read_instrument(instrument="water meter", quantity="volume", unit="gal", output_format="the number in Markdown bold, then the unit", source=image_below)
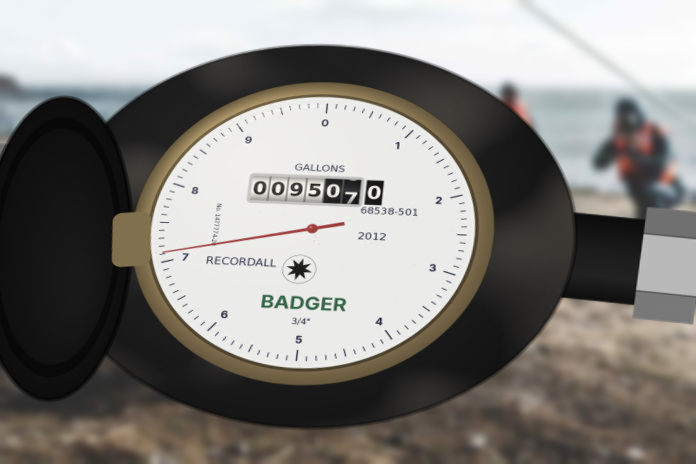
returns **95067.1** gal
